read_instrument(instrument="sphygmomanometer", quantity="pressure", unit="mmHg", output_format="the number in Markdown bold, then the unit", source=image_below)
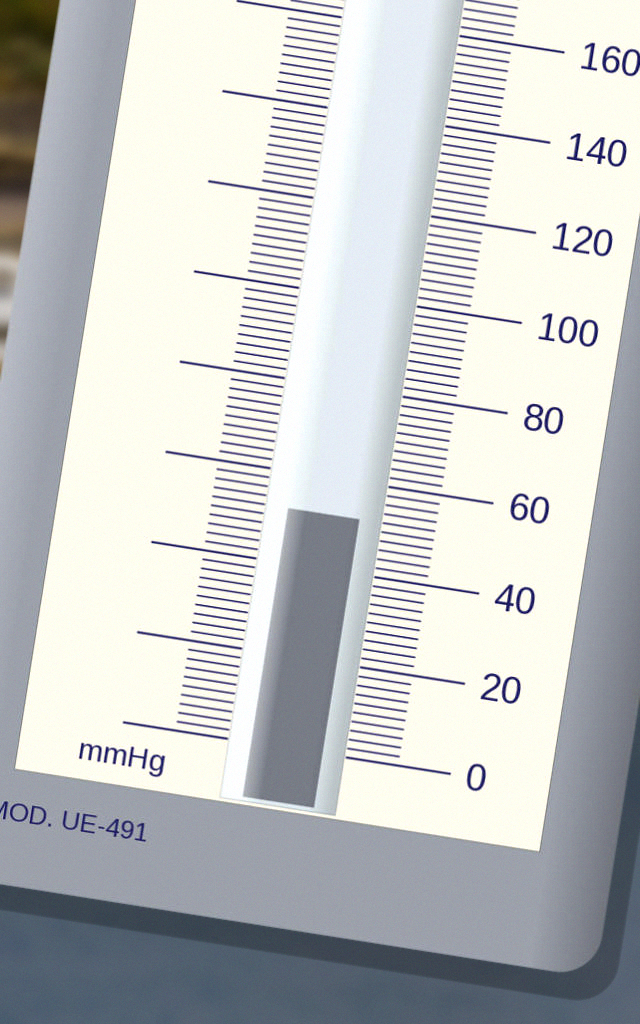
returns **52** mmHg
